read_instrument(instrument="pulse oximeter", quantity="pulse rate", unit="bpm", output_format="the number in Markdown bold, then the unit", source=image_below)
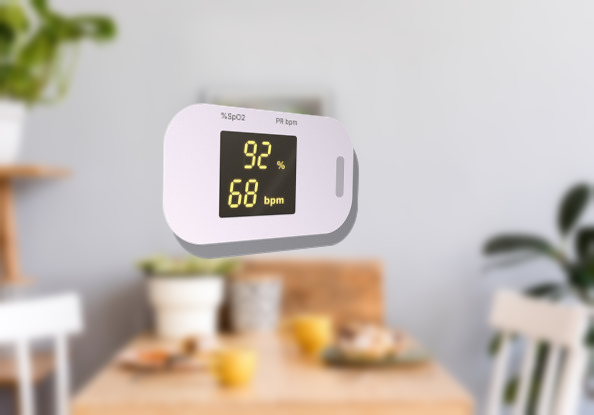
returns **68** bpm
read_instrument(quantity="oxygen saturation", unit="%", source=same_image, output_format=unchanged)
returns **92** %
